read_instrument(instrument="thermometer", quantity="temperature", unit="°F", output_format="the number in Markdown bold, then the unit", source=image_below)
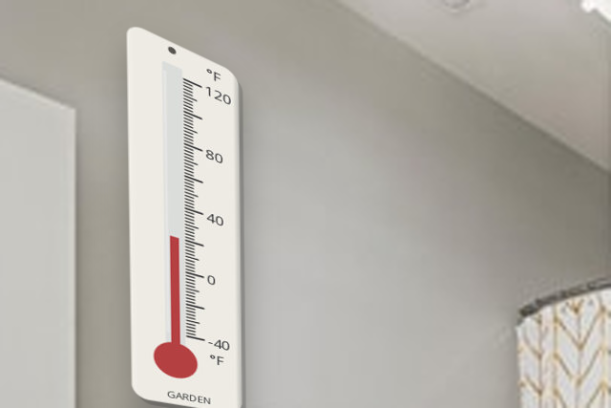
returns **20** °F
